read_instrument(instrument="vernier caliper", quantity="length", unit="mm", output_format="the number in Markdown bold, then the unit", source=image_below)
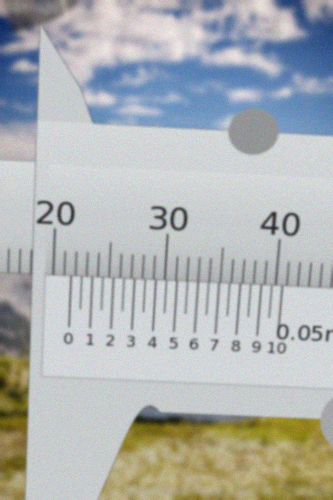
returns **21.6** mm
